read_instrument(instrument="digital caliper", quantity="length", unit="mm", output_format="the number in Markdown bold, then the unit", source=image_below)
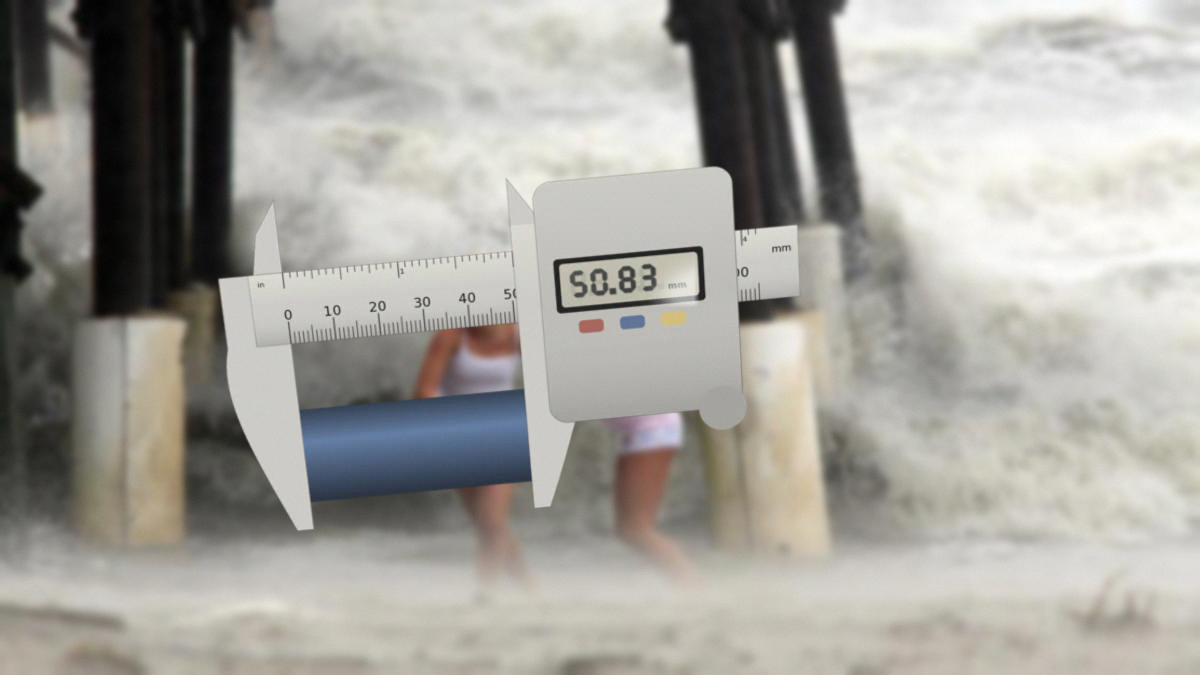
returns **50.83** mm
